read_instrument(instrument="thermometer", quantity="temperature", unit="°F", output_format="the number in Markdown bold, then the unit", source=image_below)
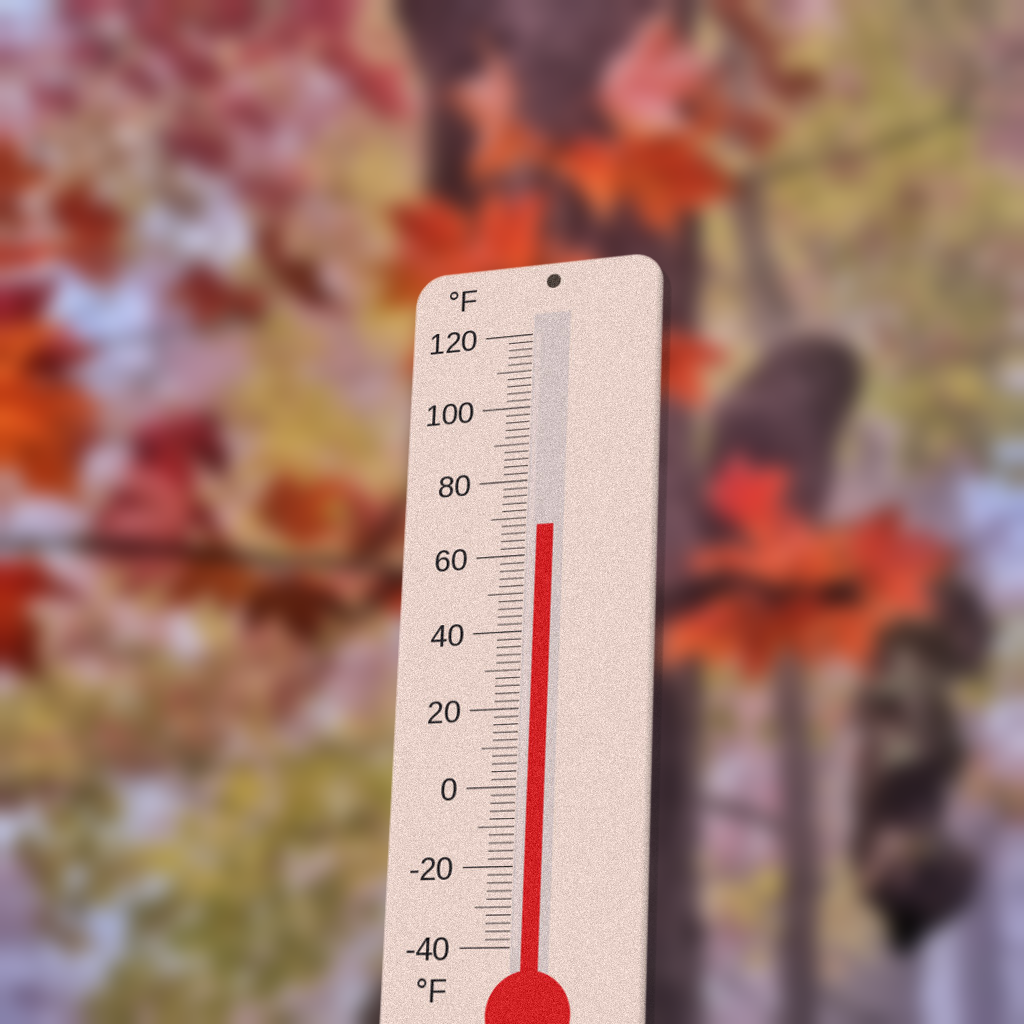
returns **68** °F
